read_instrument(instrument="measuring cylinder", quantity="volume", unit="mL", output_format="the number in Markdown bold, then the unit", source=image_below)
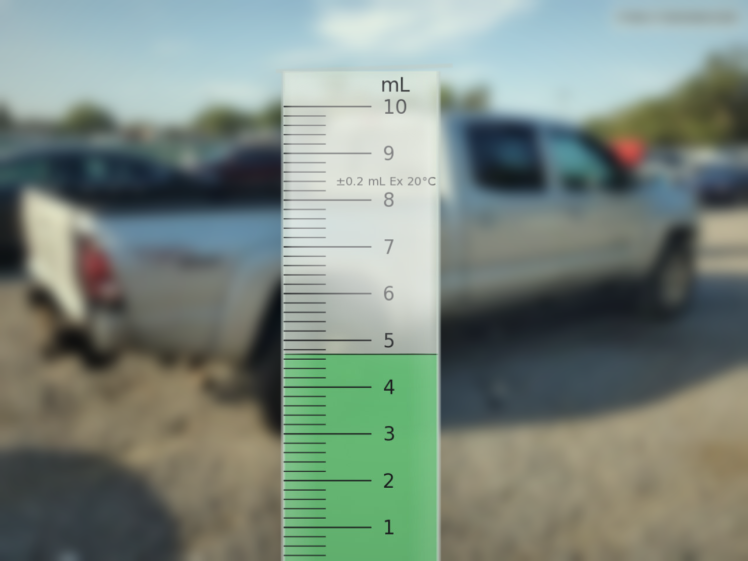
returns **4.7** mL
